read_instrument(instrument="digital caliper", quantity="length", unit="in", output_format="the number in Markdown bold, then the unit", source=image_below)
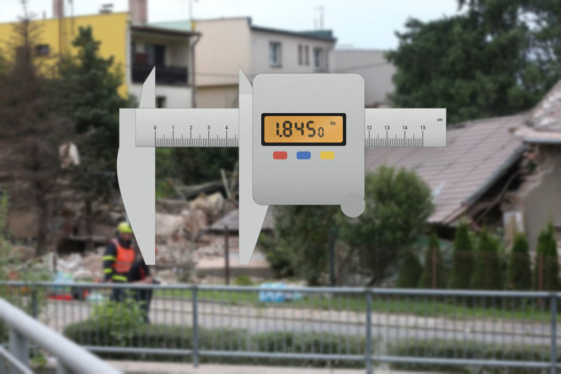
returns **1.8450** in
